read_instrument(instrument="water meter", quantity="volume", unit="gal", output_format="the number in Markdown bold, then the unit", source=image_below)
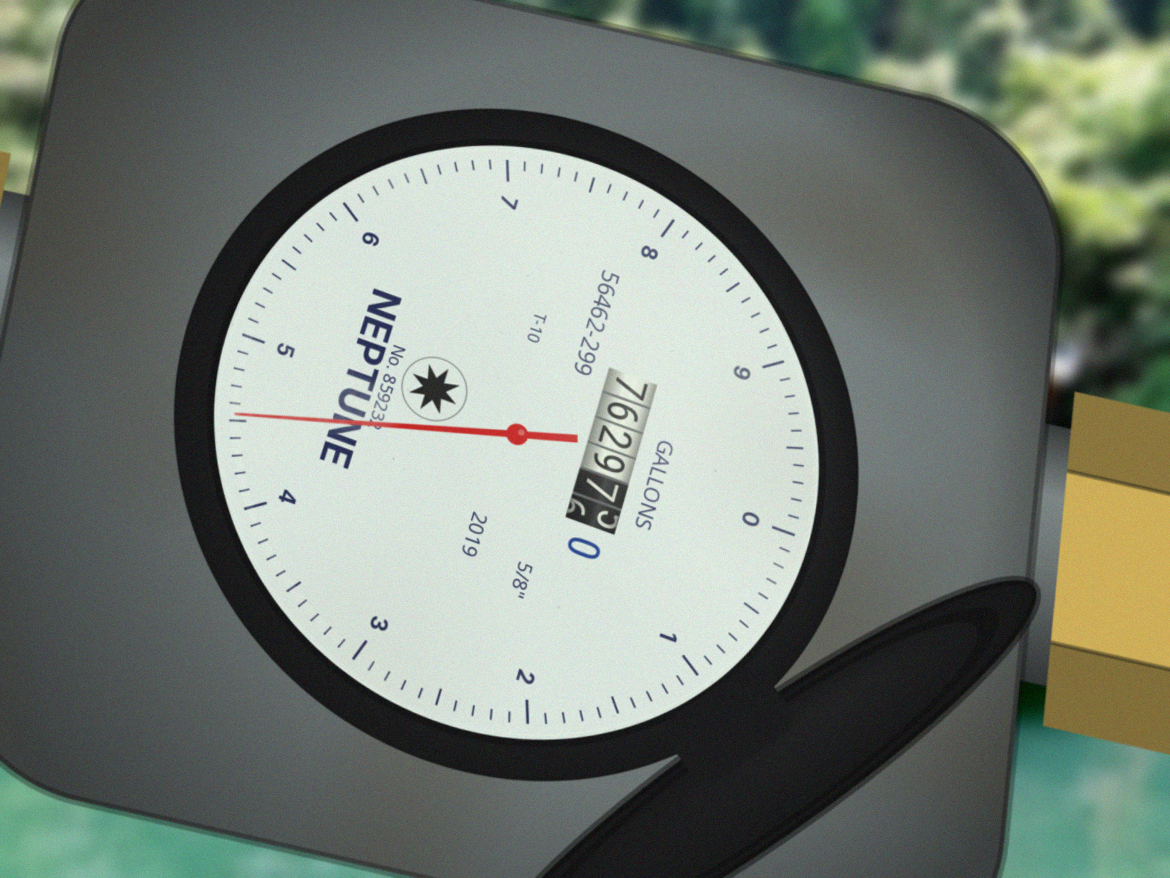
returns **7629754.5** gal
